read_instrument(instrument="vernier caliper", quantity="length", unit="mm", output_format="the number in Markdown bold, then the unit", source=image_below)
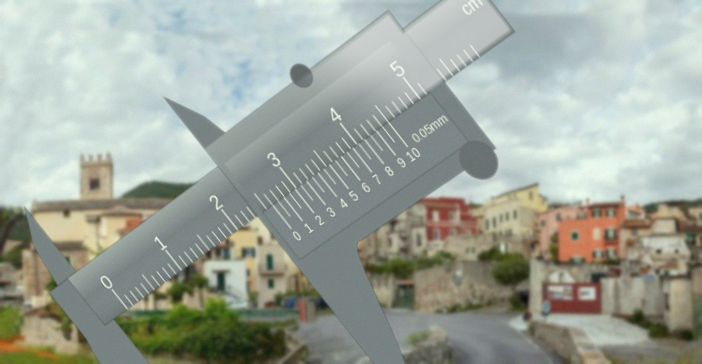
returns **26.0** mm
